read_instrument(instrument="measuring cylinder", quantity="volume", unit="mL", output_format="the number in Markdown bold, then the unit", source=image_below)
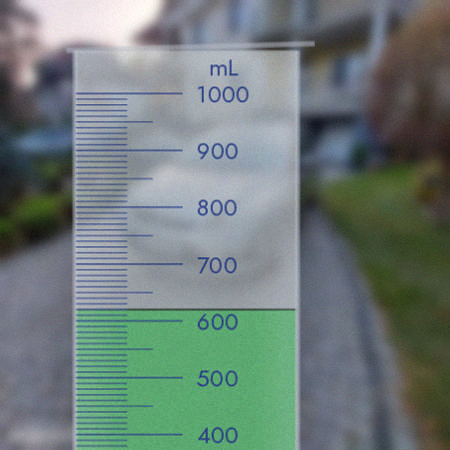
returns **620** mL
